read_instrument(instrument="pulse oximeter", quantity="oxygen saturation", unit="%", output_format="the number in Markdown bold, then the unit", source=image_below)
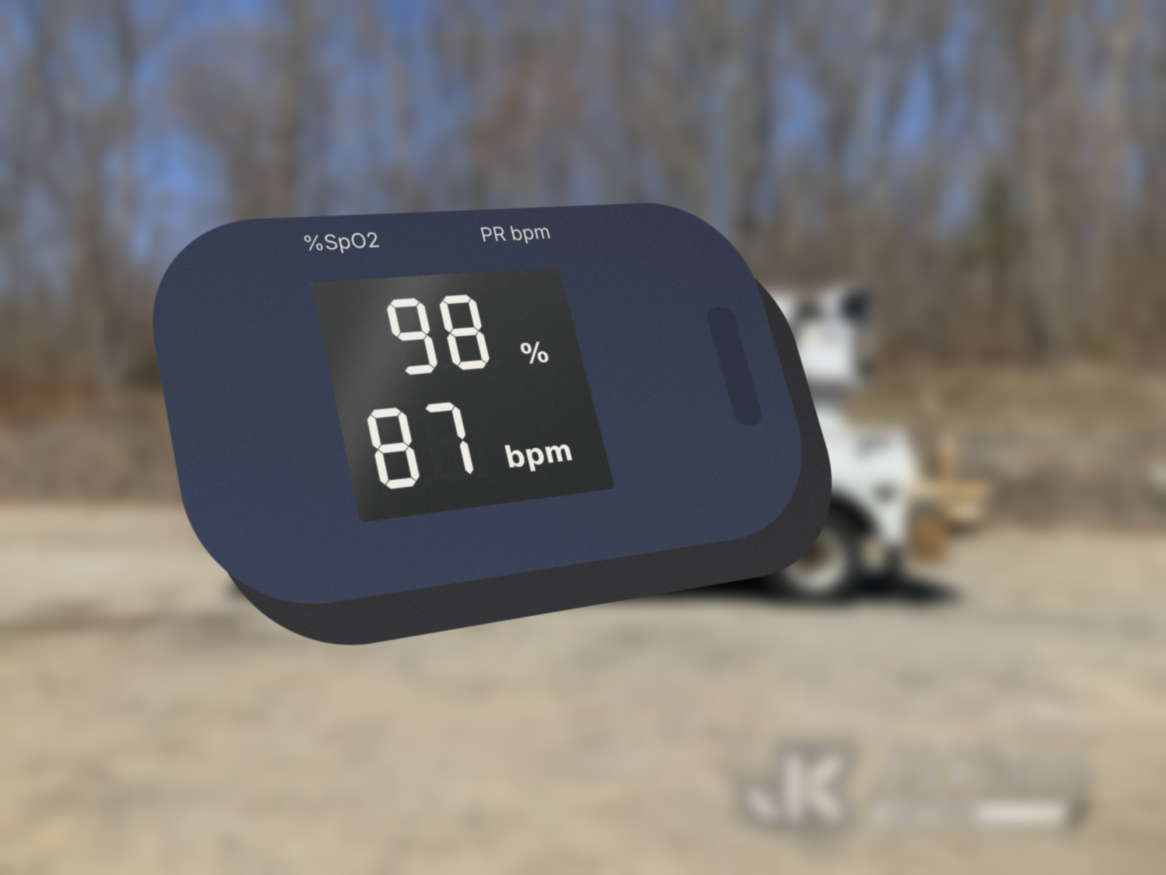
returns **98** %
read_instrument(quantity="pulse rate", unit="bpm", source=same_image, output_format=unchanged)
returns **87** bpm
